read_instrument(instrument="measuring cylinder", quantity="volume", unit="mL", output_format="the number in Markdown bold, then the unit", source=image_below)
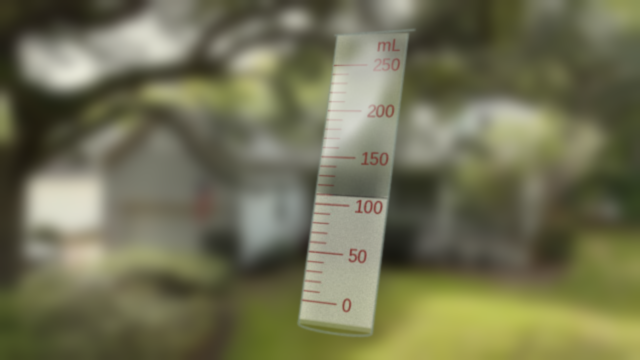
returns **110** mL
